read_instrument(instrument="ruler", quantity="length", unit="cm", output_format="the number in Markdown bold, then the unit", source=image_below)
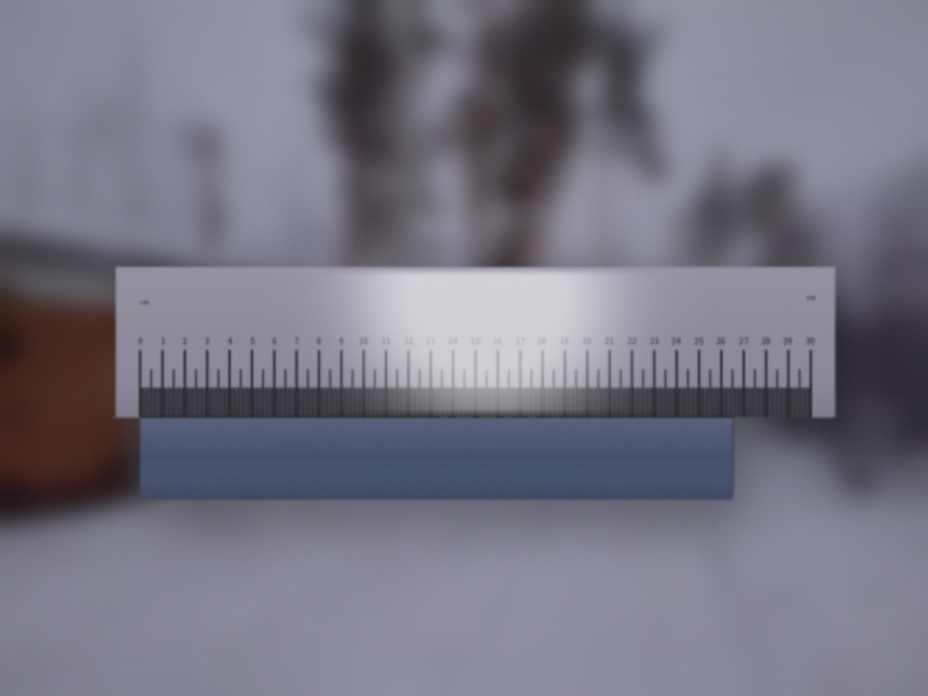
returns **26.5** cm
